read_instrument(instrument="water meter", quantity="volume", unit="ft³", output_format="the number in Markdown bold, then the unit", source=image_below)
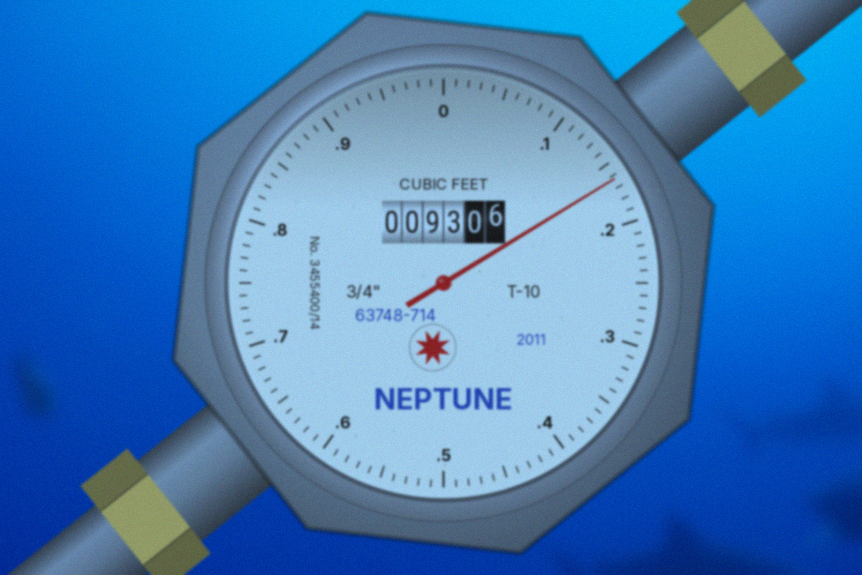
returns **9306.16** ft³
